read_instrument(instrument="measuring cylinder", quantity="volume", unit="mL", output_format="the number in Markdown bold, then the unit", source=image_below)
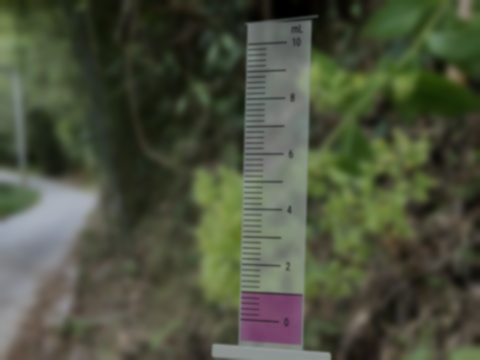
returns **1** mL
